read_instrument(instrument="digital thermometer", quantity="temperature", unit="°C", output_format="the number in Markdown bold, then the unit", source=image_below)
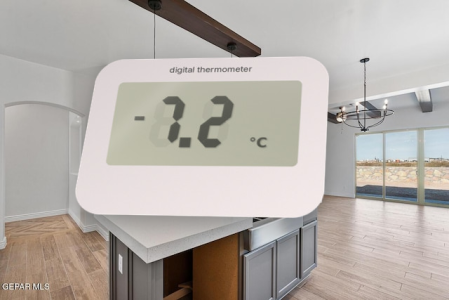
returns **-7.2** °C
